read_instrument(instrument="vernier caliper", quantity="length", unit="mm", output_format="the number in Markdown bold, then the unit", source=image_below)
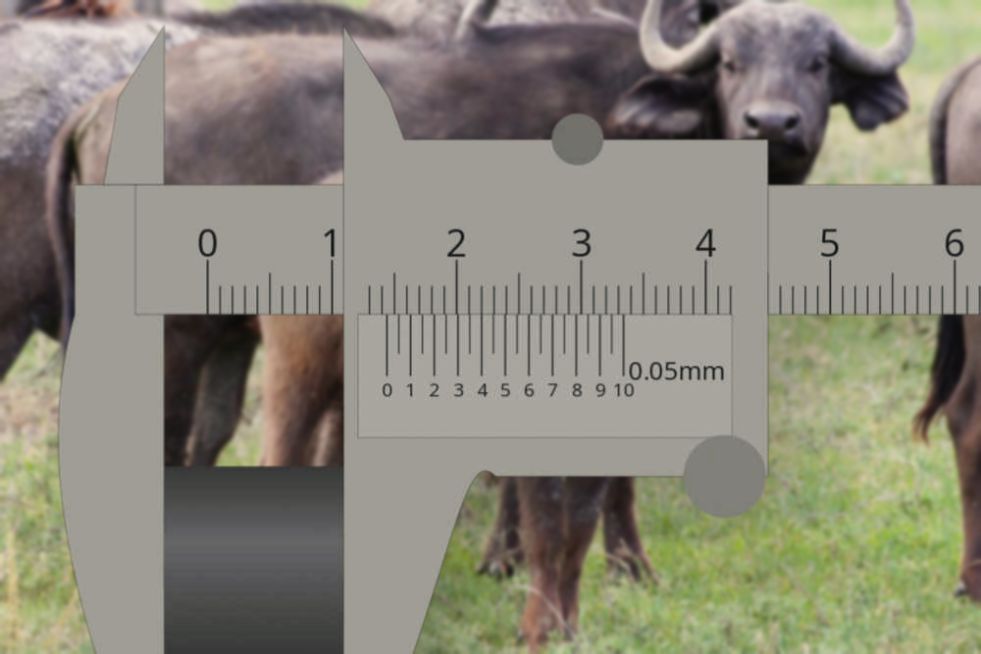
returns **14.4** mm
